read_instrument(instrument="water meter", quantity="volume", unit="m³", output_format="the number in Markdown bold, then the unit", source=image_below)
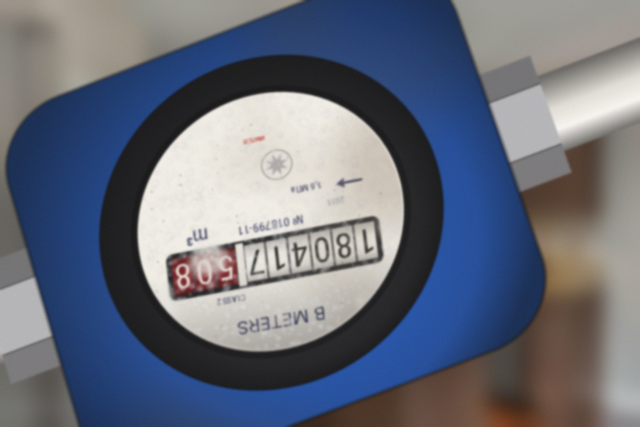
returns **180417.508** m³
